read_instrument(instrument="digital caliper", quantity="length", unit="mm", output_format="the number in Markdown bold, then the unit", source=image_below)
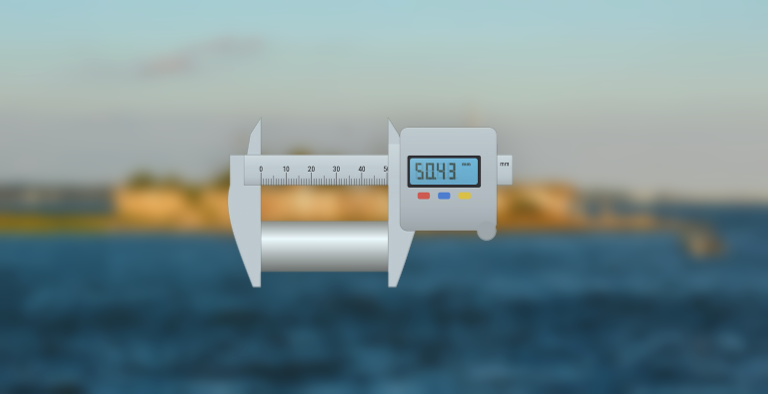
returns **50.43** mm
